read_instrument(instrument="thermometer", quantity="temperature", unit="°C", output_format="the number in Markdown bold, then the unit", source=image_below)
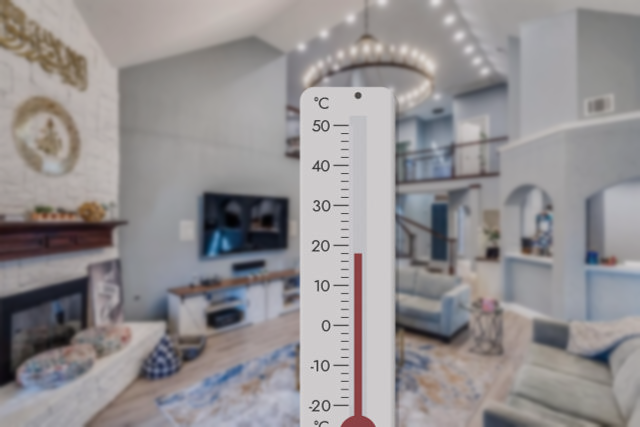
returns **18** °C
